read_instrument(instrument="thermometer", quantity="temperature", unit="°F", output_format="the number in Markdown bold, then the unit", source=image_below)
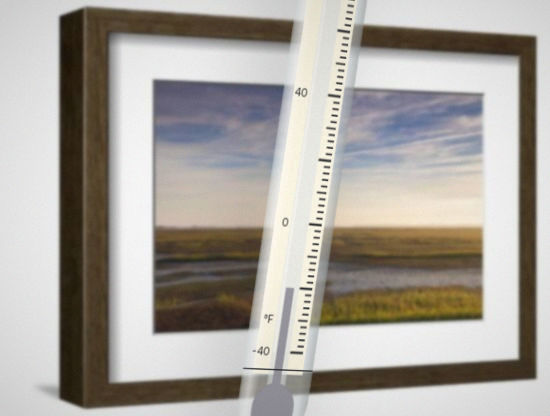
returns **-20** °F
